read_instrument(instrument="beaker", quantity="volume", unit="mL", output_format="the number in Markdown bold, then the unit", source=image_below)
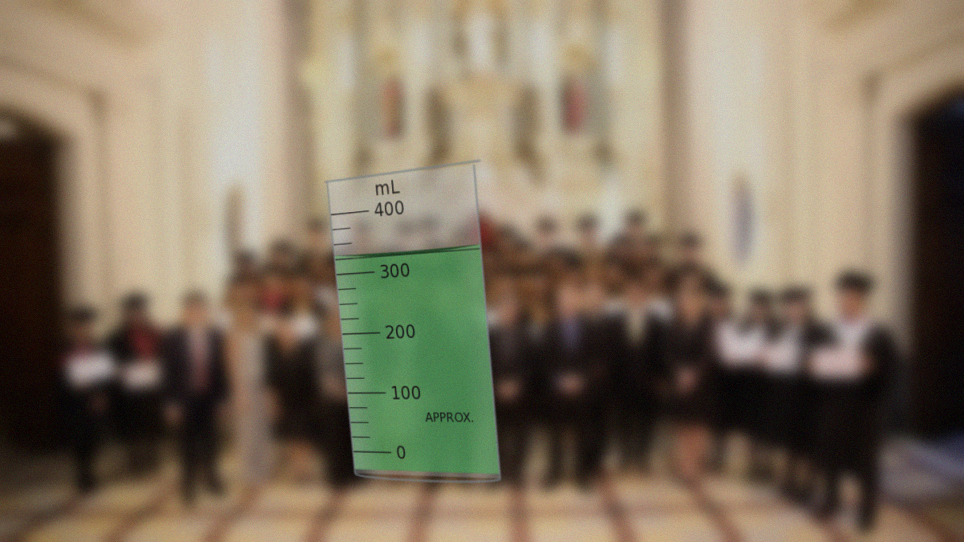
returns **325** mL
